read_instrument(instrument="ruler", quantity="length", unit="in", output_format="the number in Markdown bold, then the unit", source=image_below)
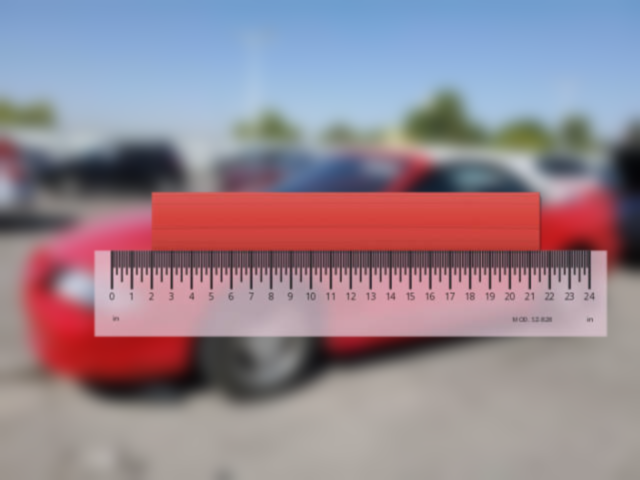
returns **19.5** in
